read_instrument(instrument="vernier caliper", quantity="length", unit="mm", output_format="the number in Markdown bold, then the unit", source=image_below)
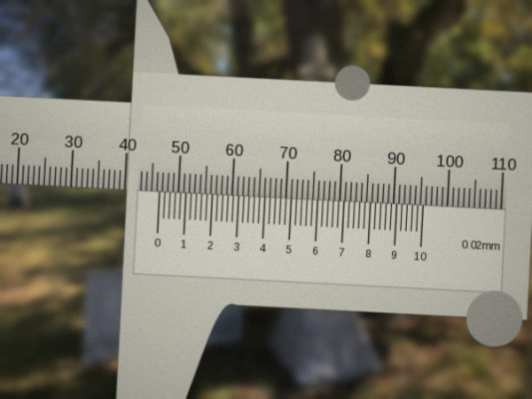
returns **46.5** mm
